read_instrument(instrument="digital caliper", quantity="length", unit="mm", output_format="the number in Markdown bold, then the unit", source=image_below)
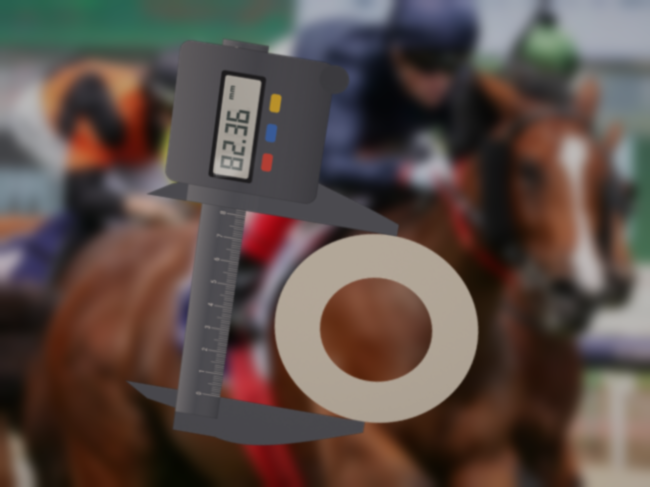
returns **82.36** mm
